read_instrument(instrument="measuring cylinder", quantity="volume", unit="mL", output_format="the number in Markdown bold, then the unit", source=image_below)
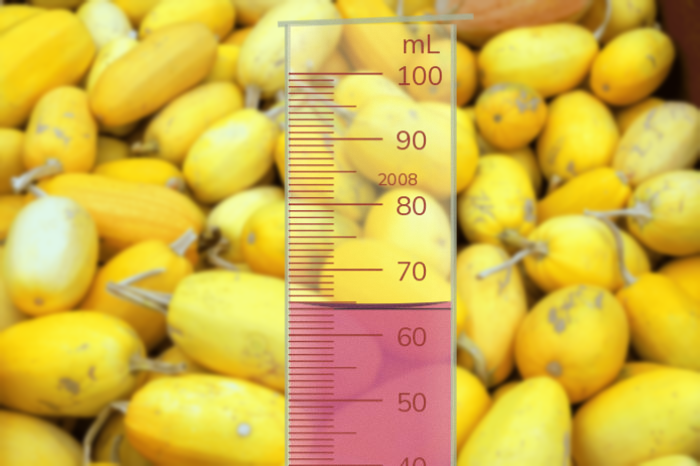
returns **64** mL
